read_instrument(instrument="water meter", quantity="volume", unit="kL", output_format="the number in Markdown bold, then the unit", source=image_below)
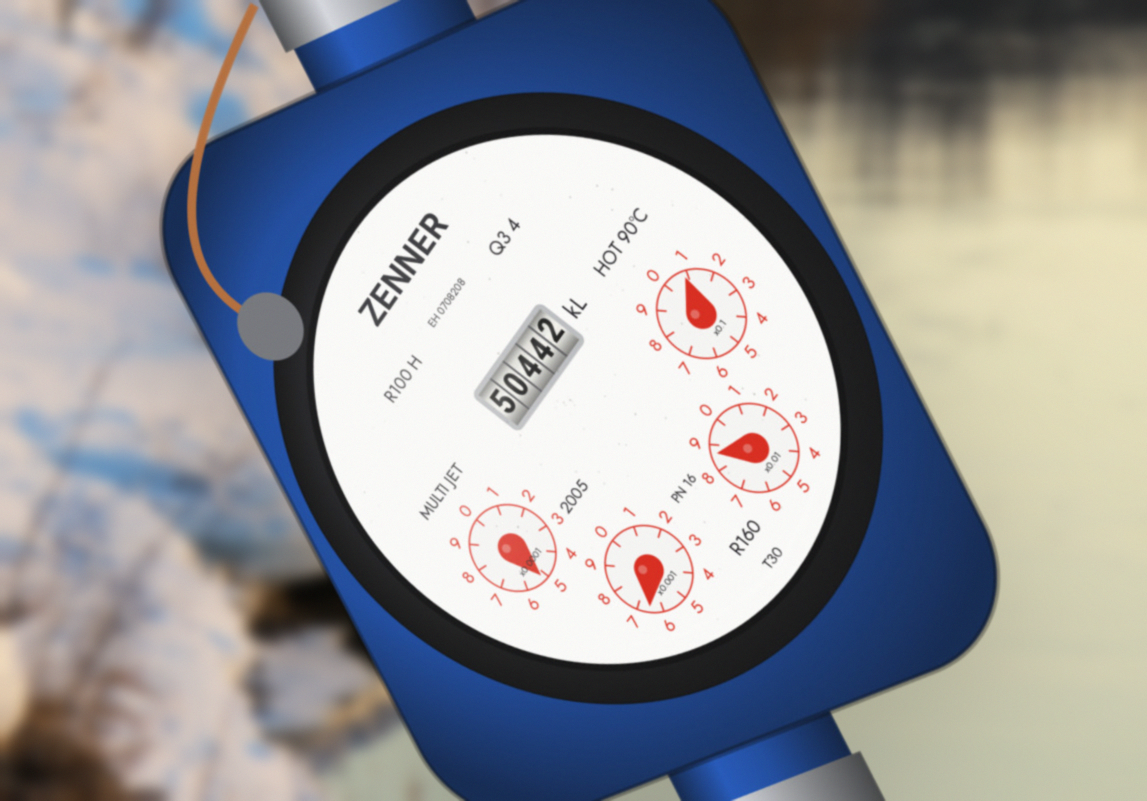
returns **50442.0865** kL
